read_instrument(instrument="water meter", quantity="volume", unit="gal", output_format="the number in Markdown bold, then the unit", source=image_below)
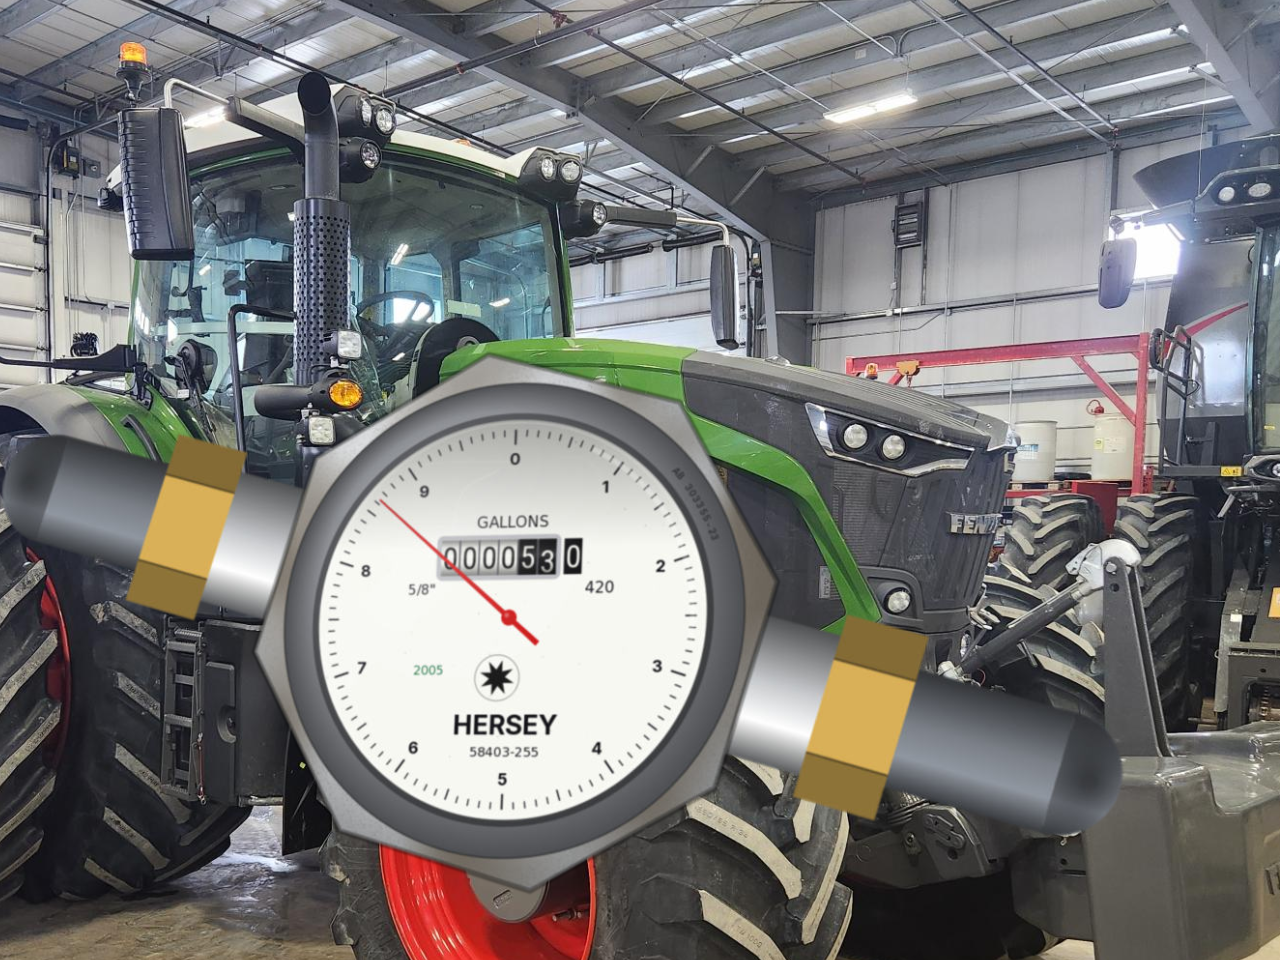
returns **528.6** gal
